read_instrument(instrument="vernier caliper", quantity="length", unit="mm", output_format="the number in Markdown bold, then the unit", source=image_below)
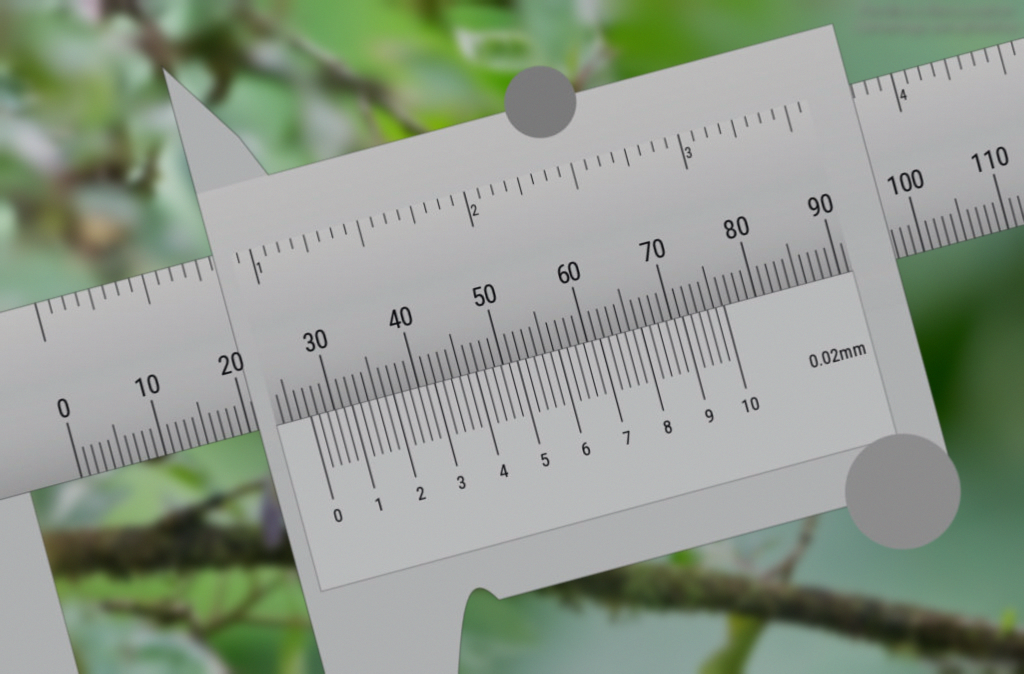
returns **27.2** mm
